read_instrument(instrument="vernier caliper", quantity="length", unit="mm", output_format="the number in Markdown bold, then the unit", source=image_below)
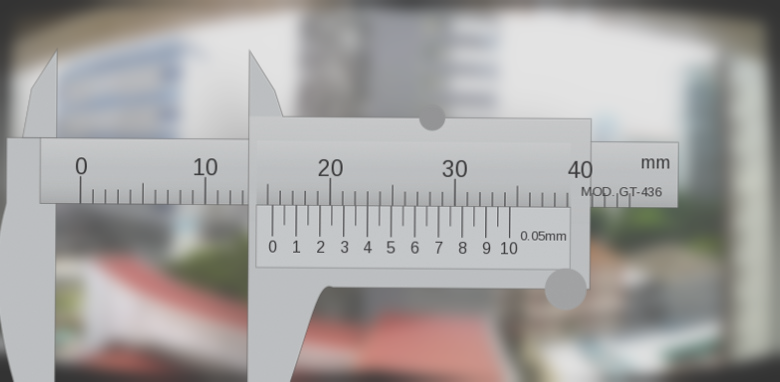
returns **15.4** mm
